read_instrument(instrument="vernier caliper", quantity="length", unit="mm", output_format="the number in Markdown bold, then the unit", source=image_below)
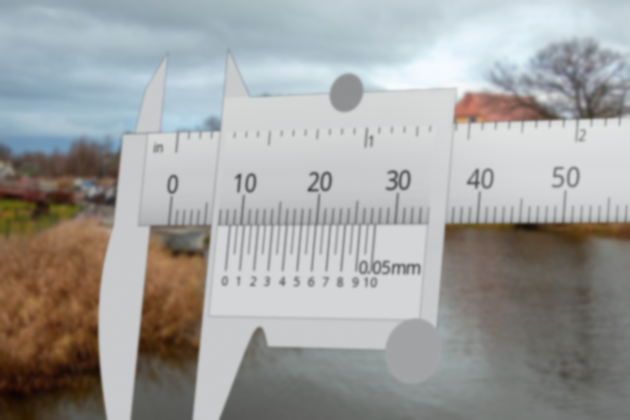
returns **8.5** mm
